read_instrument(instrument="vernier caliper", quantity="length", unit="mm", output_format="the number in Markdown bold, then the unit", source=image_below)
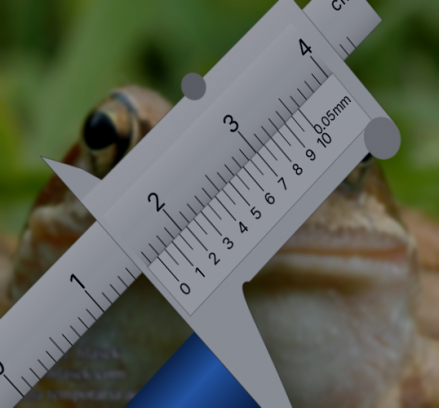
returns **16.8** mm
